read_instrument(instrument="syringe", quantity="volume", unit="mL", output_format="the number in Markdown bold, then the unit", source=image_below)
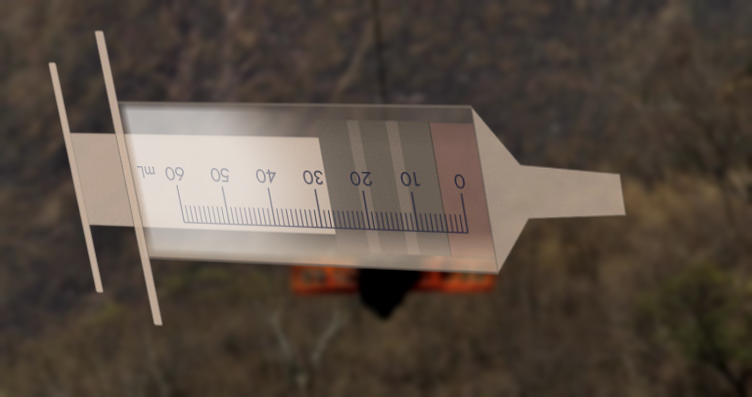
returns **4** mL
